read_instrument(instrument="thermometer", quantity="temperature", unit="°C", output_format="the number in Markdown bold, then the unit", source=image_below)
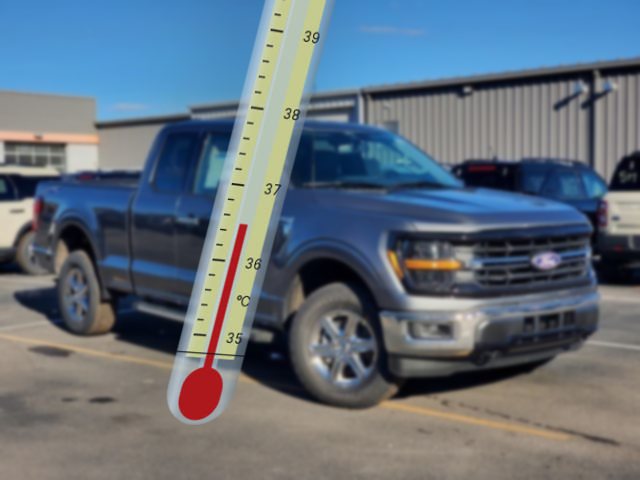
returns **36.5** °C
